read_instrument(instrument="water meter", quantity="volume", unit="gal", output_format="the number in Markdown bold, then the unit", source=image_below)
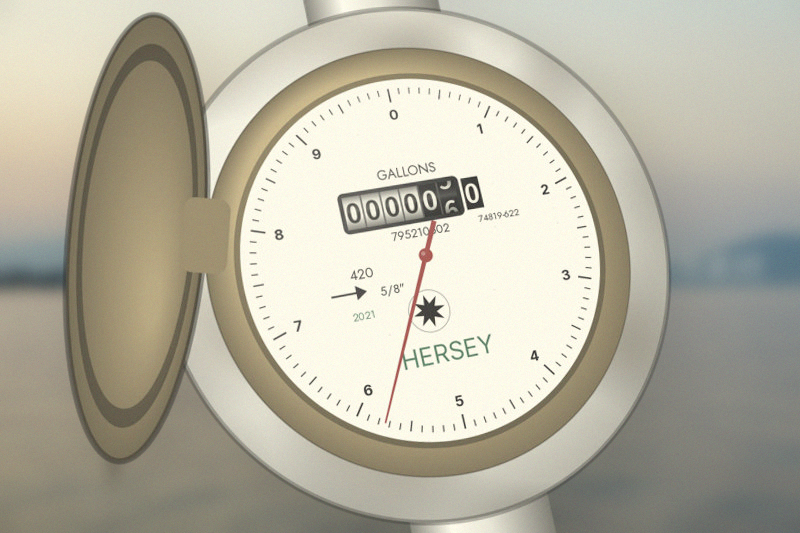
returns **55.7** gal
